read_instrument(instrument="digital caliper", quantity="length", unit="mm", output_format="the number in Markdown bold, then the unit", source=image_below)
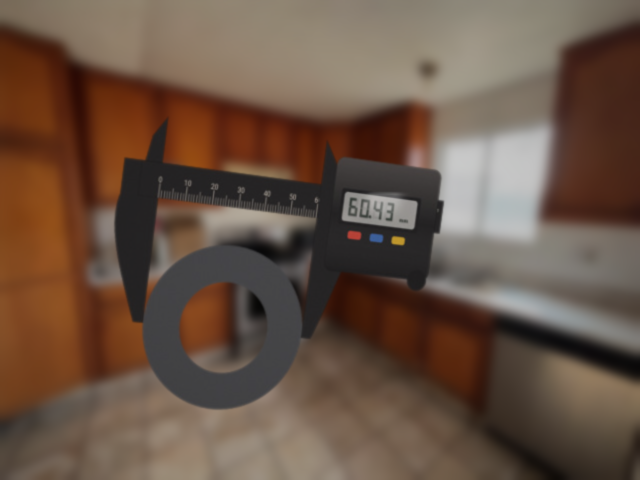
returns **60.43** mm
